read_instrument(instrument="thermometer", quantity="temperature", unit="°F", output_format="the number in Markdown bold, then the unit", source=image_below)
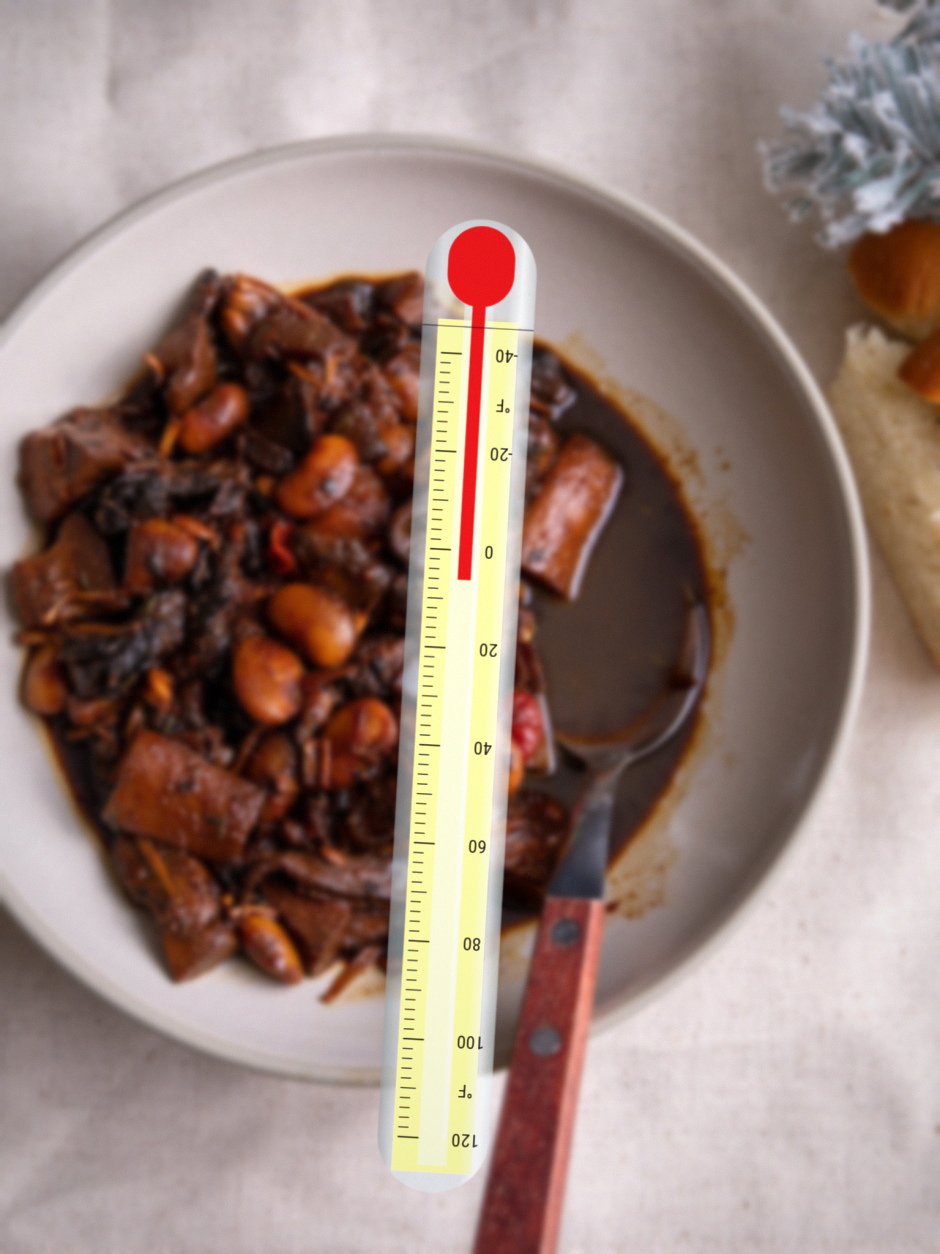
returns **6** °F
